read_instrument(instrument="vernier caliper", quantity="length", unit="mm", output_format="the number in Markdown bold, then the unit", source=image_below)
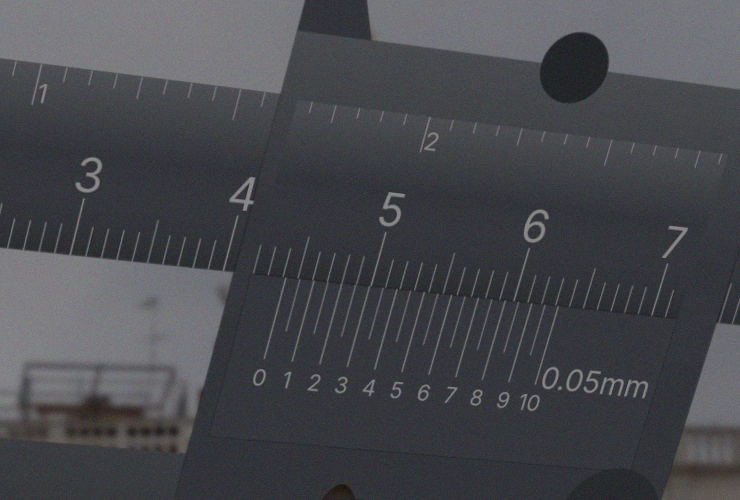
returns **44.2** mm
